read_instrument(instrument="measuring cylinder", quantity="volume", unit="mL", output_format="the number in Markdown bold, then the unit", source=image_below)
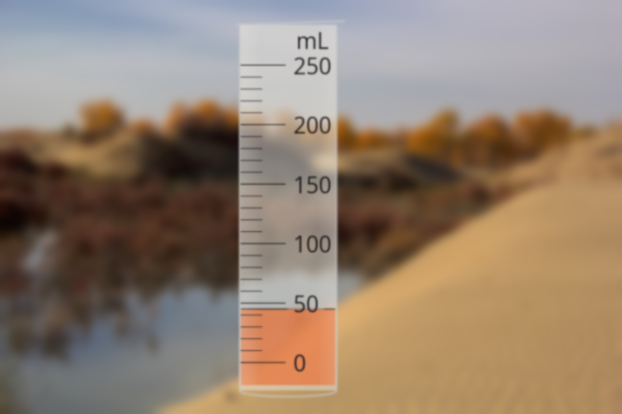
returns **45** mL
